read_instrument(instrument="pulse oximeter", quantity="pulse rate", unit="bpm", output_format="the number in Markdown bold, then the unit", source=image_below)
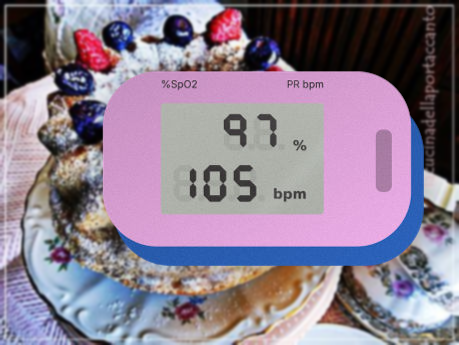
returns **105** bpm
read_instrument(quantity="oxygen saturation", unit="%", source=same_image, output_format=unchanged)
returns **97** %
